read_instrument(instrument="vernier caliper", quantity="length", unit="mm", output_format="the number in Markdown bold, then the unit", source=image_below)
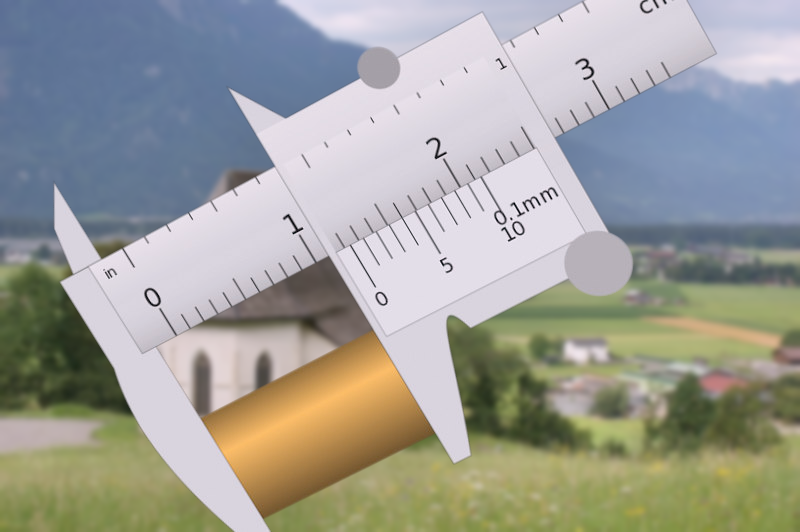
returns **12.4** mm
